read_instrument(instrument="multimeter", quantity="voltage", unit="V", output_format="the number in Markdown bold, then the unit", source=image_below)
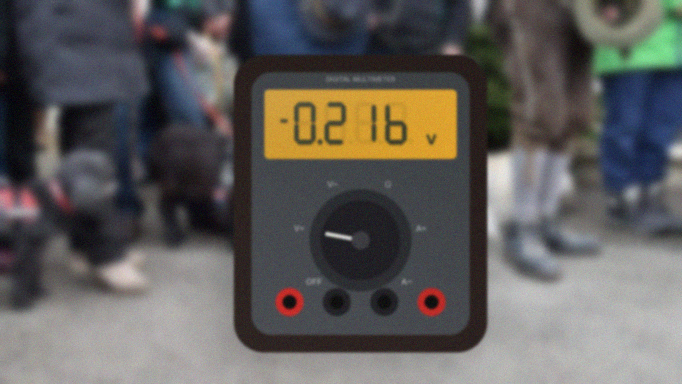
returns **-0.216** V
